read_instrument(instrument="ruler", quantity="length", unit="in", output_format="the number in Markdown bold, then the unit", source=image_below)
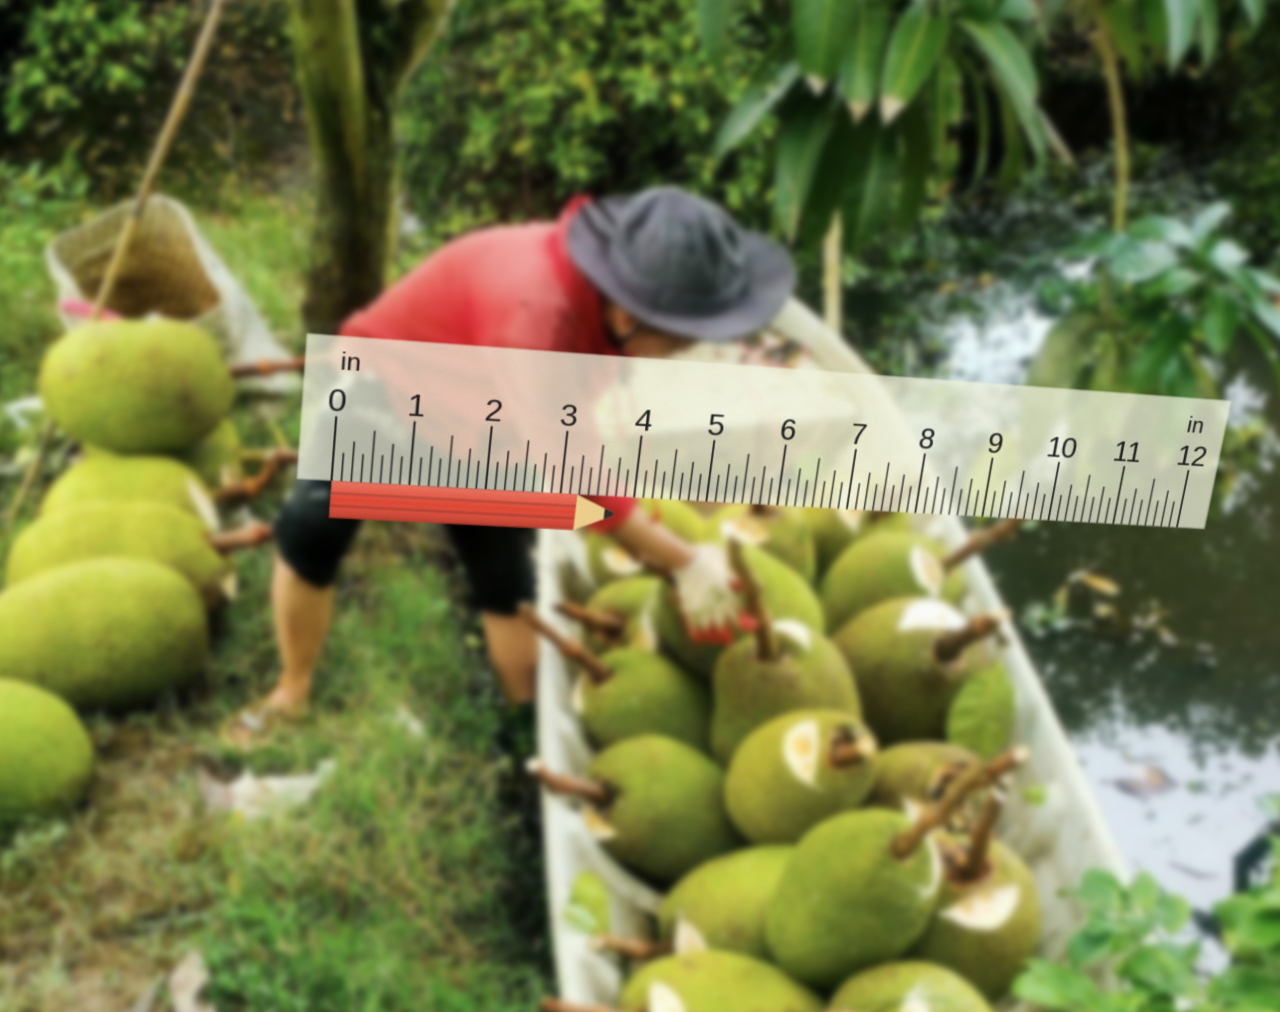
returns **3.75** in
